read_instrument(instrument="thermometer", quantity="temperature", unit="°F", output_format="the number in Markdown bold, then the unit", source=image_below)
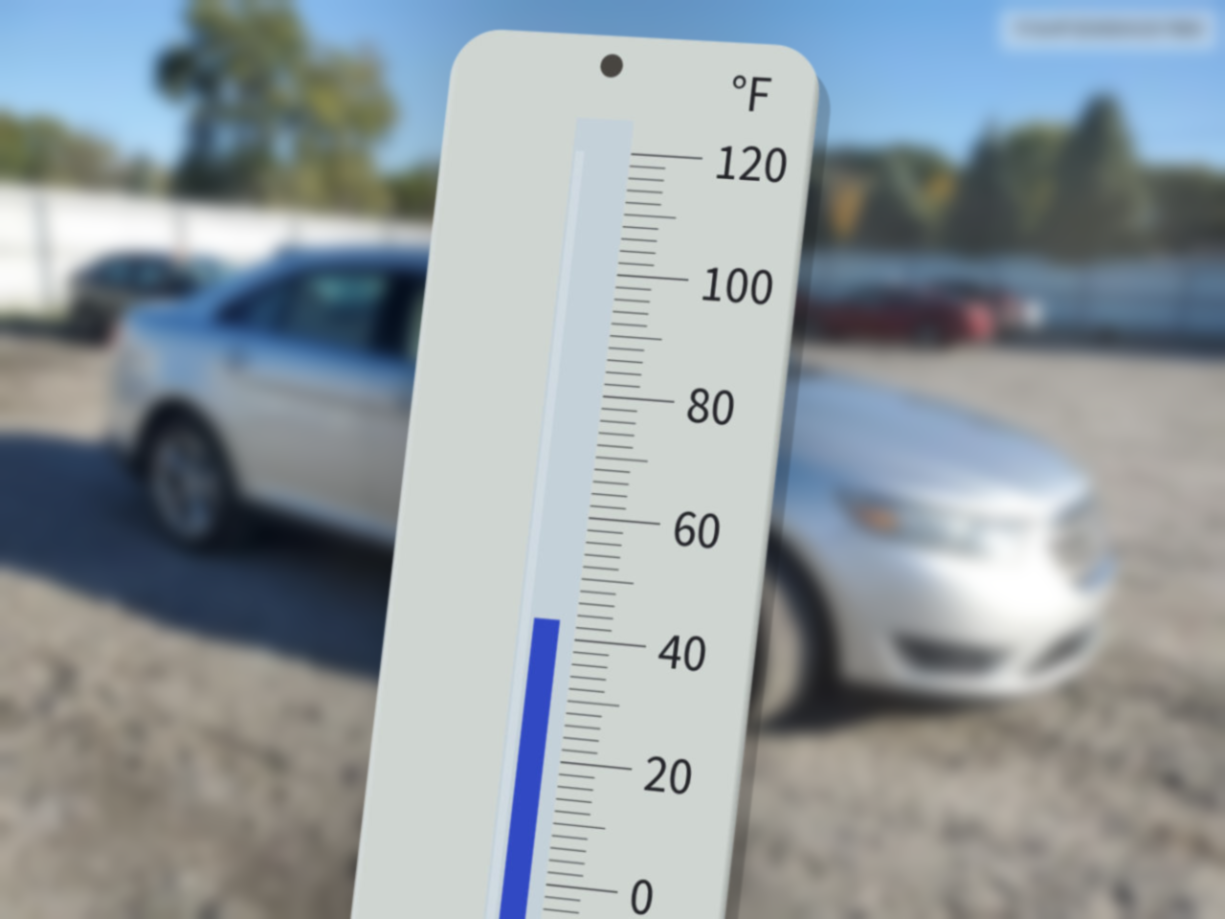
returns **43** °F
